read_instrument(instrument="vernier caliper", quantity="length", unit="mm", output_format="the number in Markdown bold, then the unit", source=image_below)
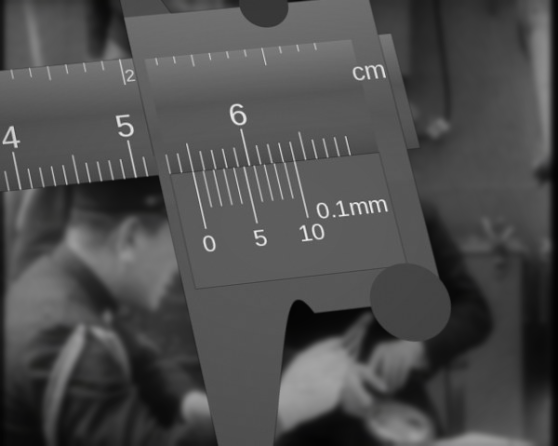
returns **55.0** mm
